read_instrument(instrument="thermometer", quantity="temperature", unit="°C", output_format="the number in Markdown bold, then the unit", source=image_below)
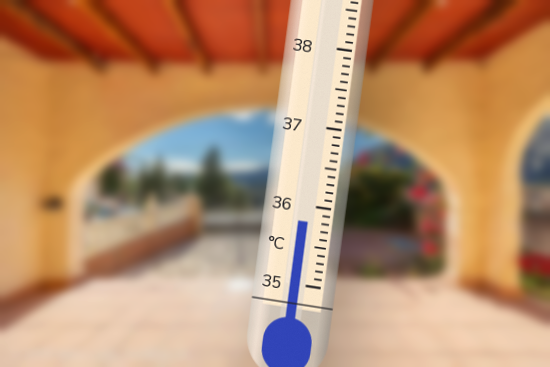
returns **35.8** °C
